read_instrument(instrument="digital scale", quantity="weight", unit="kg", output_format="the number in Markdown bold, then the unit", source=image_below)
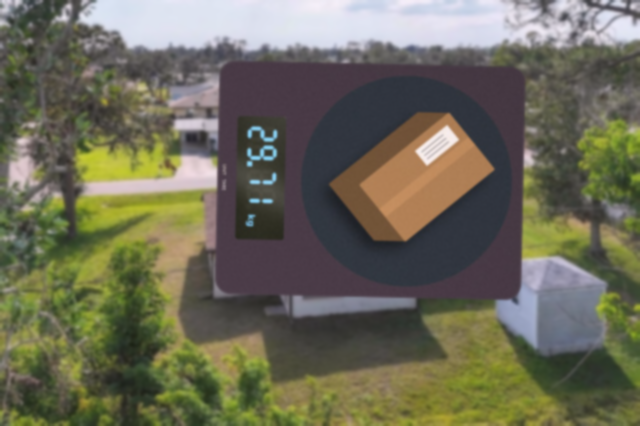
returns **29.71** kg
